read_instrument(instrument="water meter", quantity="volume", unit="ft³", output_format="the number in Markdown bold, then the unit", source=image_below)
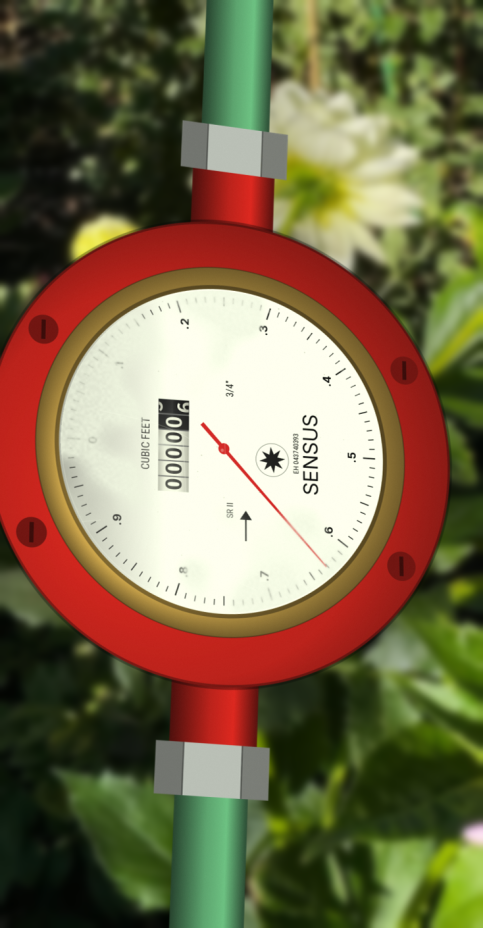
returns **5.63** ft³
